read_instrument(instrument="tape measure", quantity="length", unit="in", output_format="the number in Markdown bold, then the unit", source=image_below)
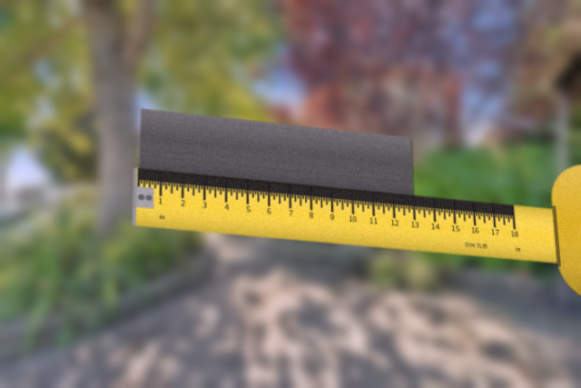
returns **13** in
